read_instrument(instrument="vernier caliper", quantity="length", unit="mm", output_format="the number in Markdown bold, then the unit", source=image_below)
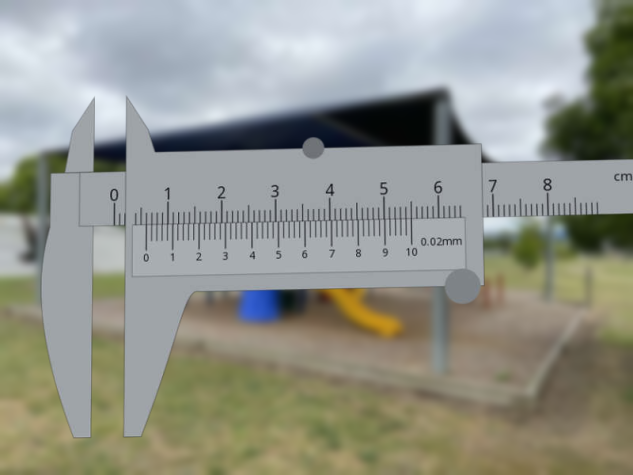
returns **6.0** mm
